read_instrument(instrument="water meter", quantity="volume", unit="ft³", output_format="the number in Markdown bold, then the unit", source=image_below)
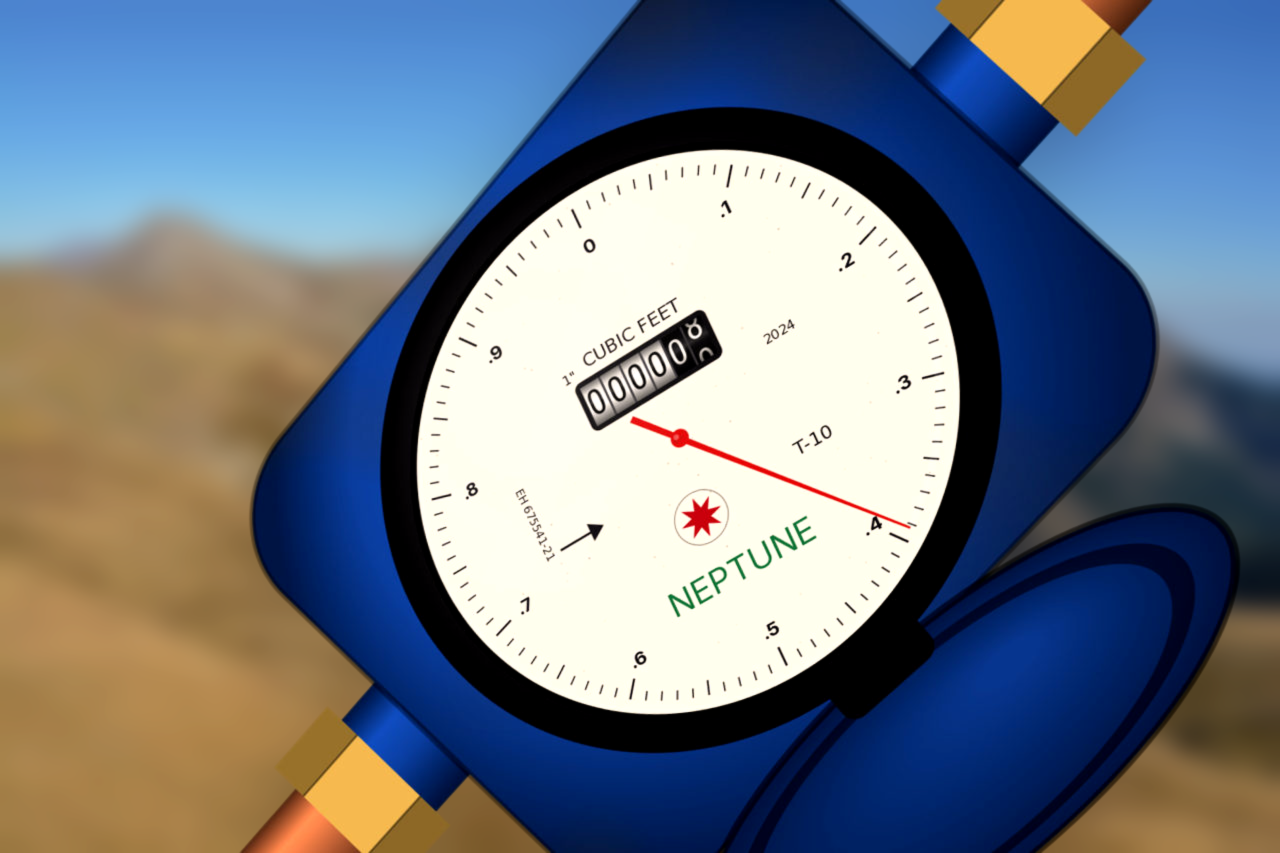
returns **8.39** ft³
